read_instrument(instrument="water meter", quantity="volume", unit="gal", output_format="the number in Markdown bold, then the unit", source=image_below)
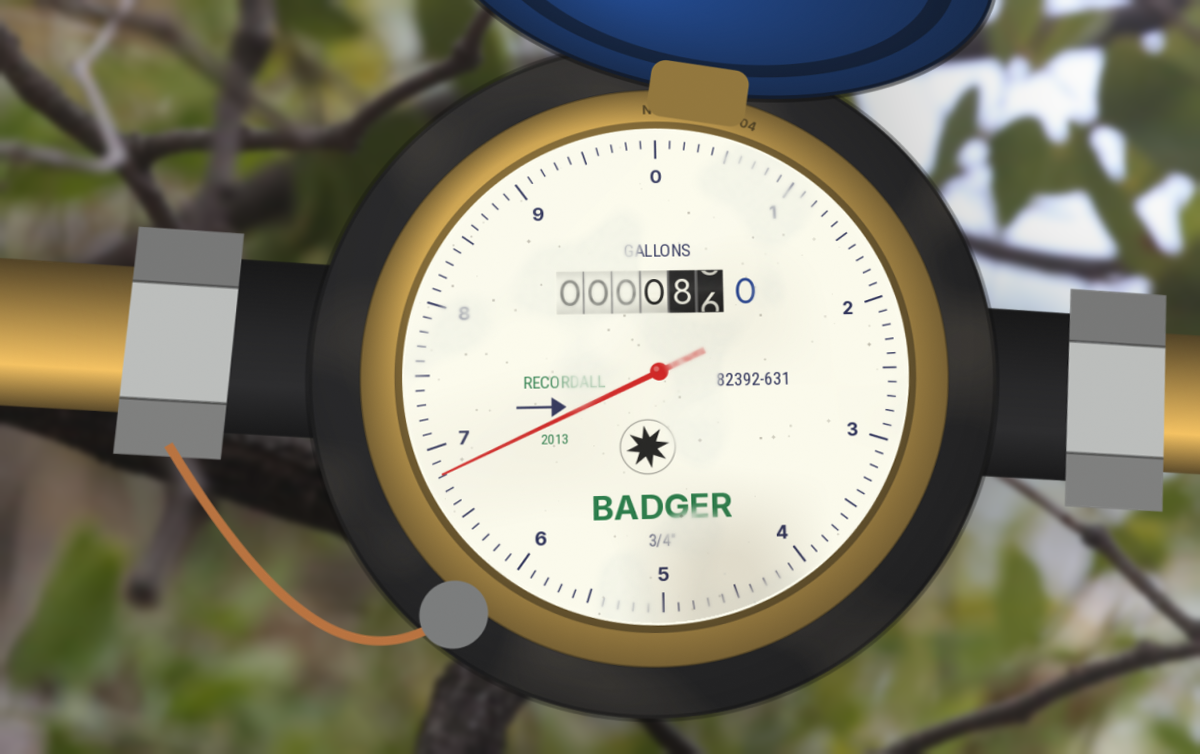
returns **856.8** gal
